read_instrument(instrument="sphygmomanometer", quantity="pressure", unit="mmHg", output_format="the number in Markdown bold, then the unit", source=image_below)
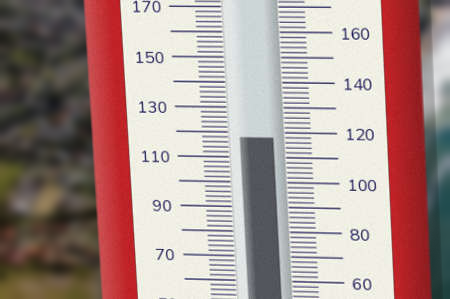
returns **118** mmHg
